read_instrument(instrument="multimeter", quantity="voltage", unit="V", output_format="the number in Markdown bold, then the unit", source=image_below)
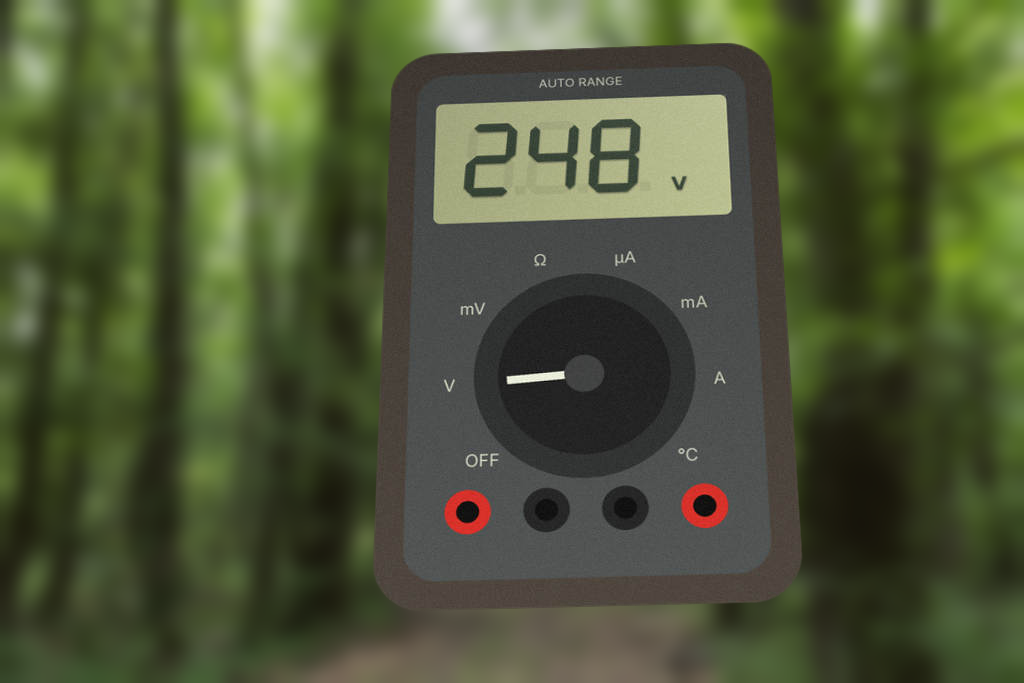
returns **248** V
